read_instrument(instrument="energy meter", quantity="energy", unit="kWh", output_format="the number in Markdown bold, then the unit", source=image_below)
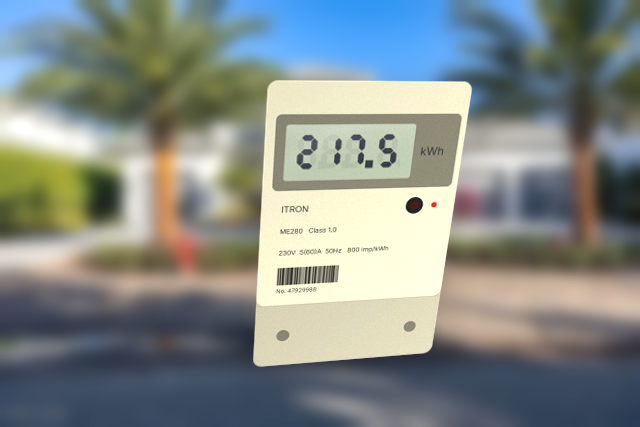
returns **217.5** kWh
